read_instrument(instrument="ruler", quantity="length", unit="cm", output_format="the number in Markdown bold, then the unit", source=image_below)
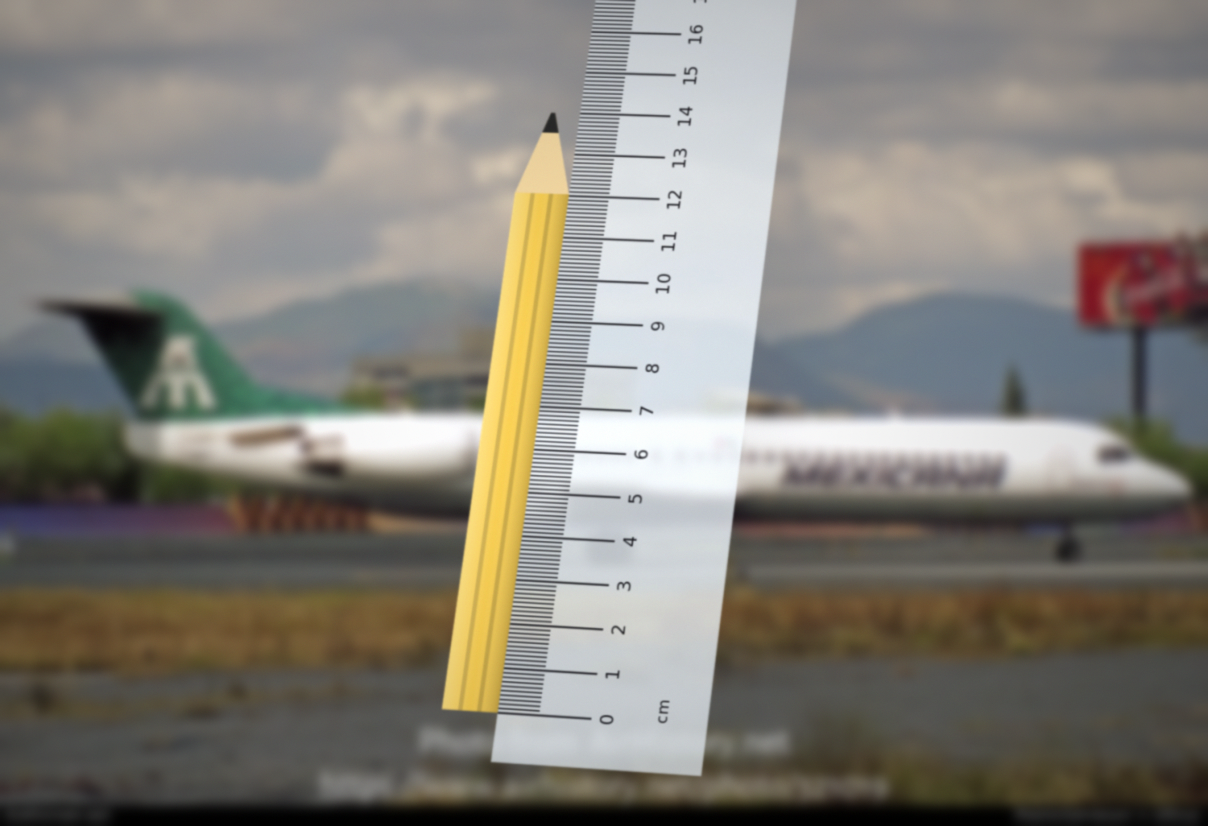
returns **14** cm
